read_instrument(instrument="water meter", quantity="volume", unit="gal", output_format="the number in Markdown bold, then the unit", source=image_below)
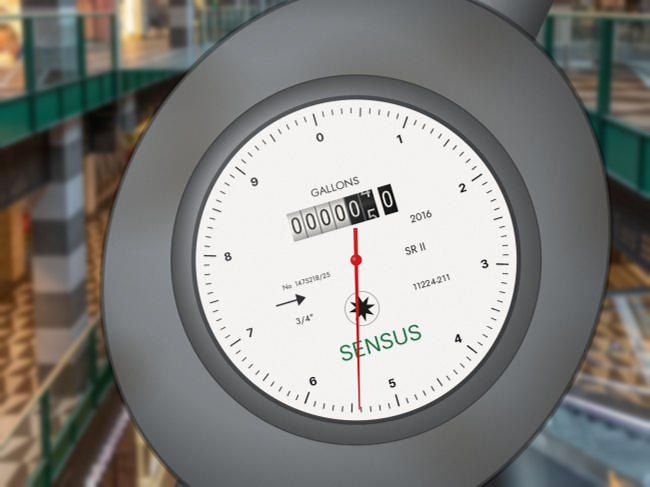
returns **45.4** gal
